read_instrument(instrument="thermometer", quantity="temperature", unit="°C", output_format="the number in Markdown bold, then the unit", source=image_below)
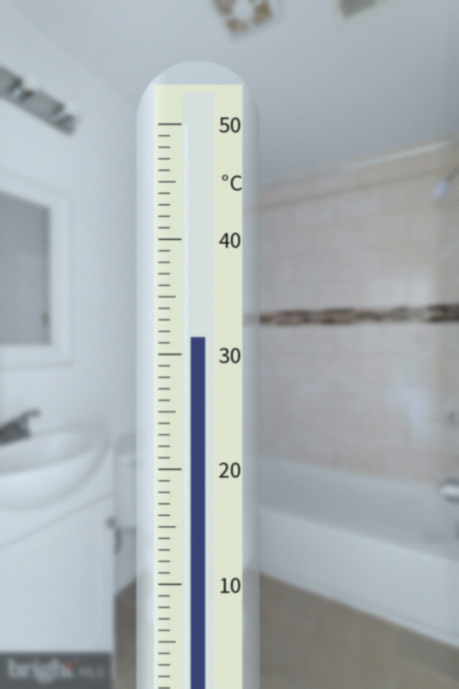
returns **31.5** °C
